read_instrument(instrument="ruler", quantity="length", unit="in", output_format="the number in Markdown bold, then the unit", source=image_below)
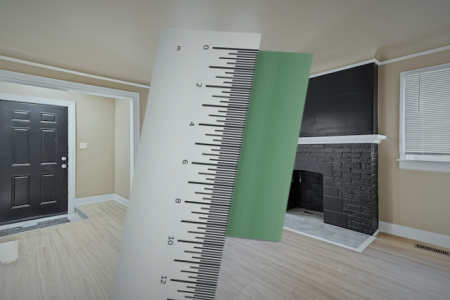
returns **9.5** in
